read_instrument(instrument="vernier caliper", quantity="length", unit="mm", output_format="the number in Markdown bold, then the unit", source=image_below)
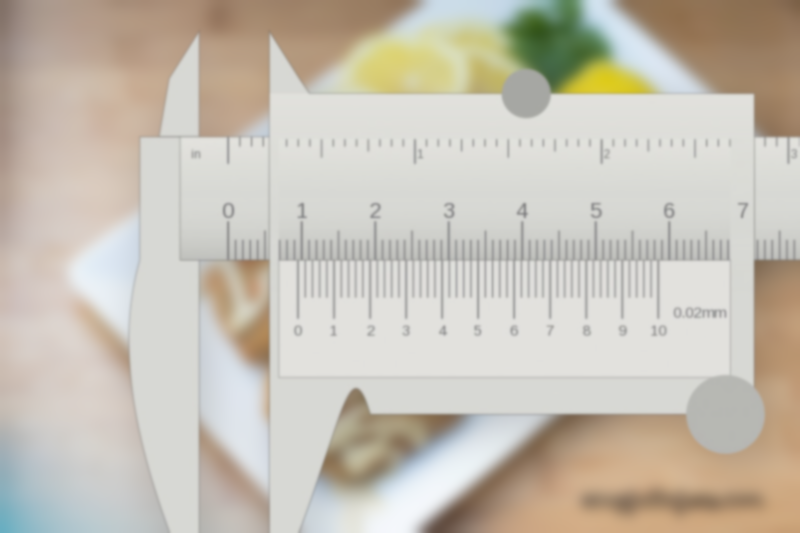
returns **9.5** mm
